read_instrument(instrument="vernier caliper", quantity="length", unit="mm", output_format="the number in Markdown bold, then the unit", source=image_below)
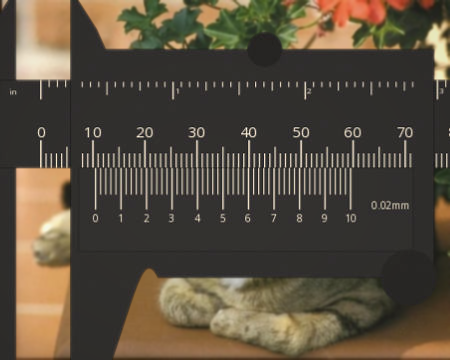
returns **10.5** mm
